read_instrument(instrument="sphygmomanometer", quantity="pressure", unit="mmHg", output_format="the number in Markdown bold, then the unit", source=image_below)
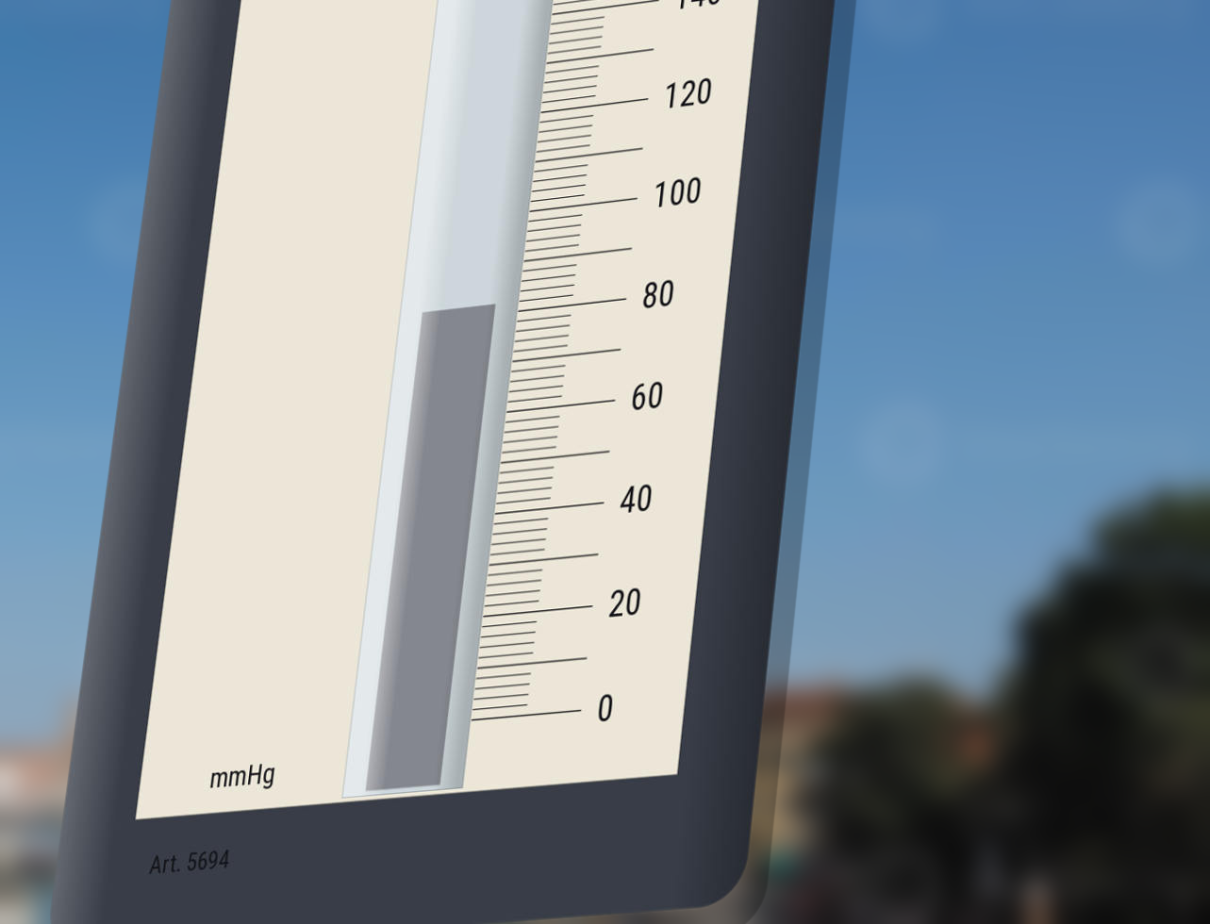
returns **82** mmHg
